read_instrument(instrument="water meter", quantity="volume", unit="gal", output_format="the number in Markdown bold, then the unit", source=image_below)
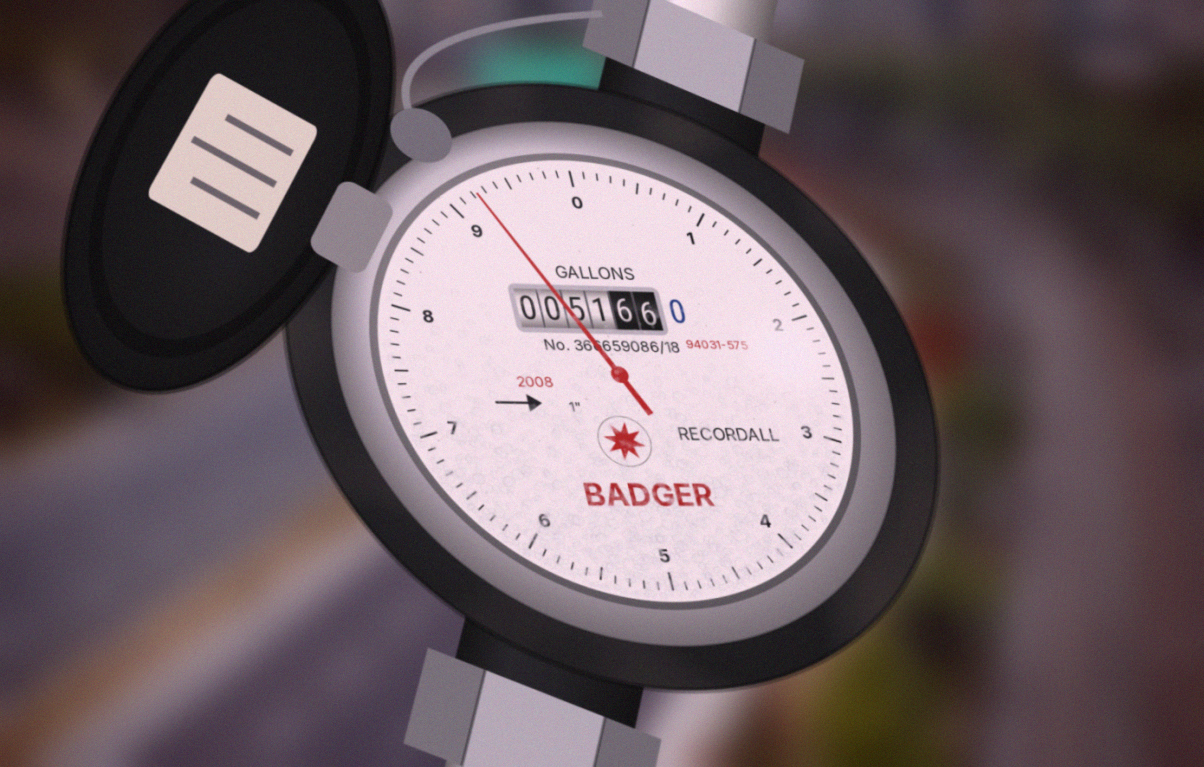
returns **51659.2** gal
